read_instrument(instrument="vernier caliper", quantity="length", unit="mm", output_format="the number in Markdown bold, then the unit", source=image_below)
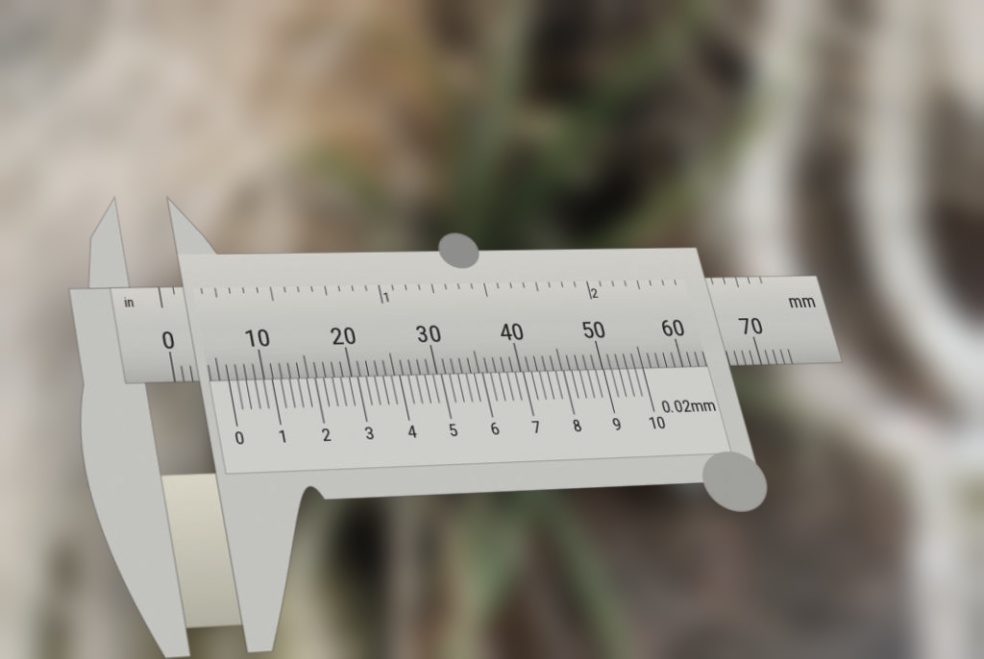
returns **6.0** mm
